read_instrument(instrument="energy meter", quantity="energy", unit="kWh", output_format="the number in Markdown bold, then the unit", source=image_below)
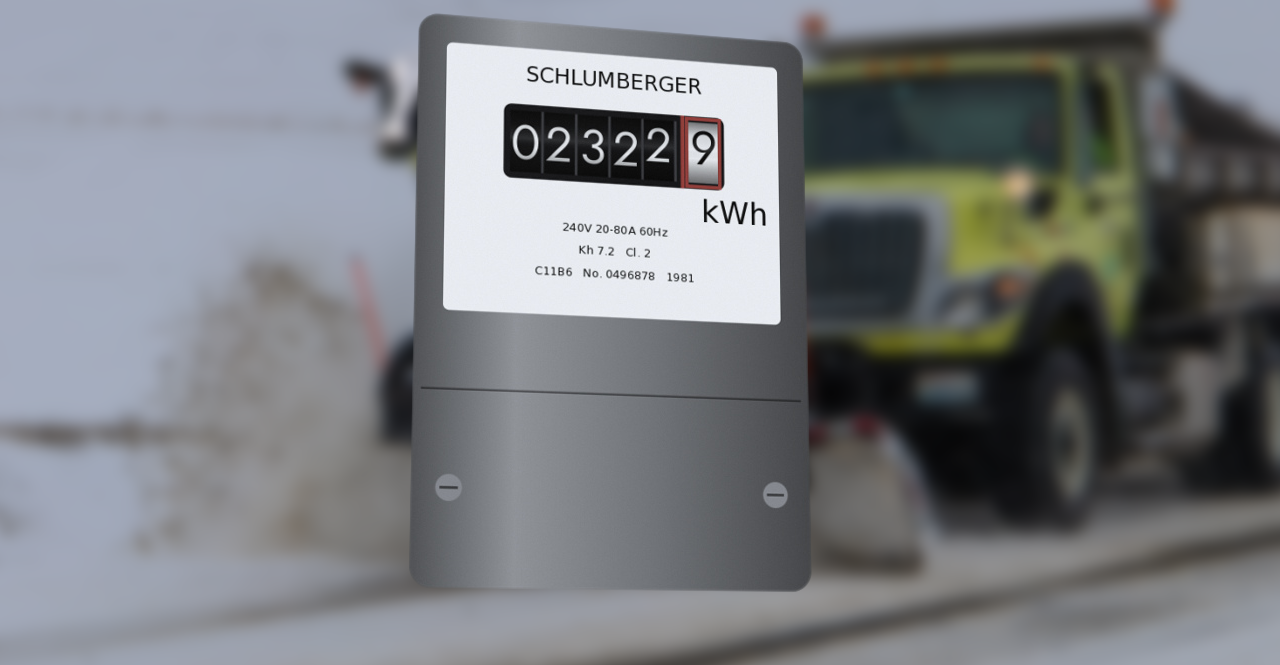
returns **2322.9** kWh
